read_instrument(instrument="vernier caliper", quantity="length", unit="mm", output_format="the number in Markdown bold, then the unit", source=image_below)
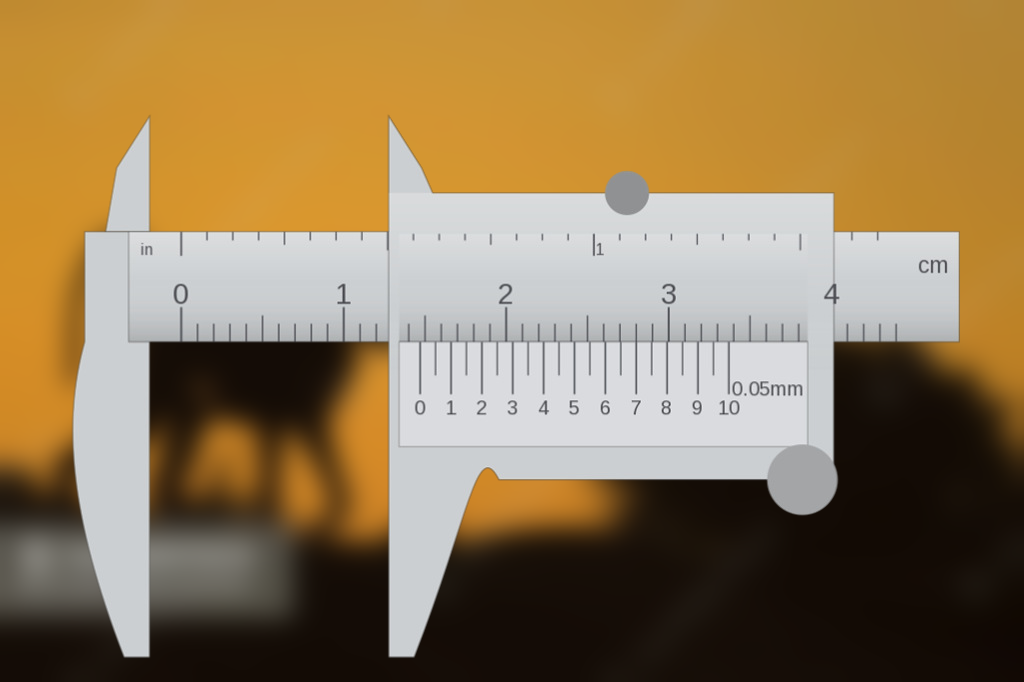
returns **14.7** mm
